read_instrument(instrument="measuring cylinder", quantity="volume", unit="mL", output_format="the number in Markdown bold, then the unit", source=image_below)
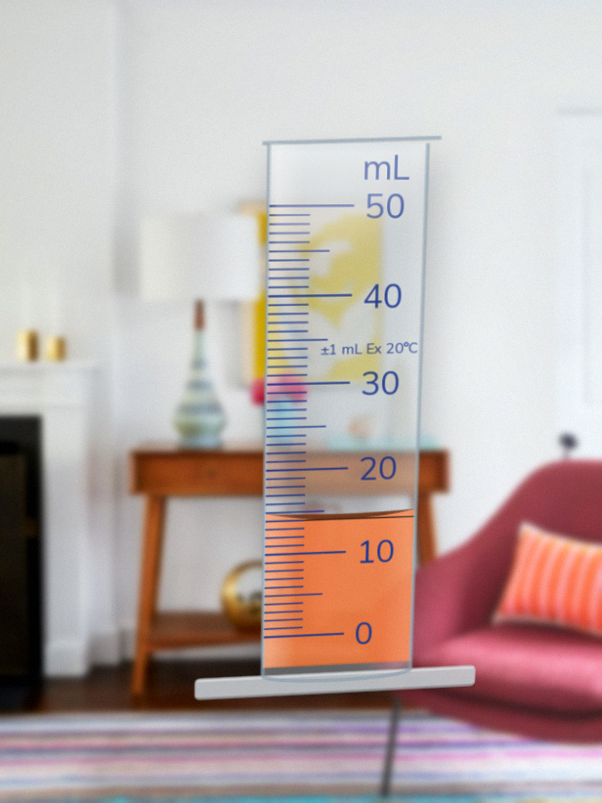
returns **14** mL
